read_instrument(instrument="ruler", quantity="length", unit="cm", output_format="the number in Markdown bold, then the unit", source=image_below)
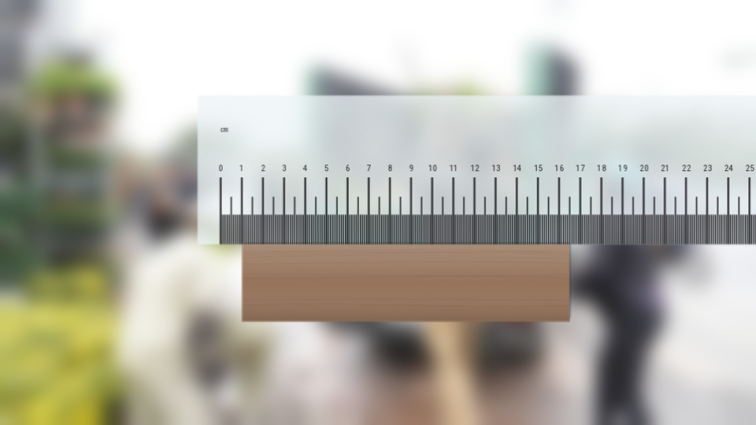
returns **15.5** cm
